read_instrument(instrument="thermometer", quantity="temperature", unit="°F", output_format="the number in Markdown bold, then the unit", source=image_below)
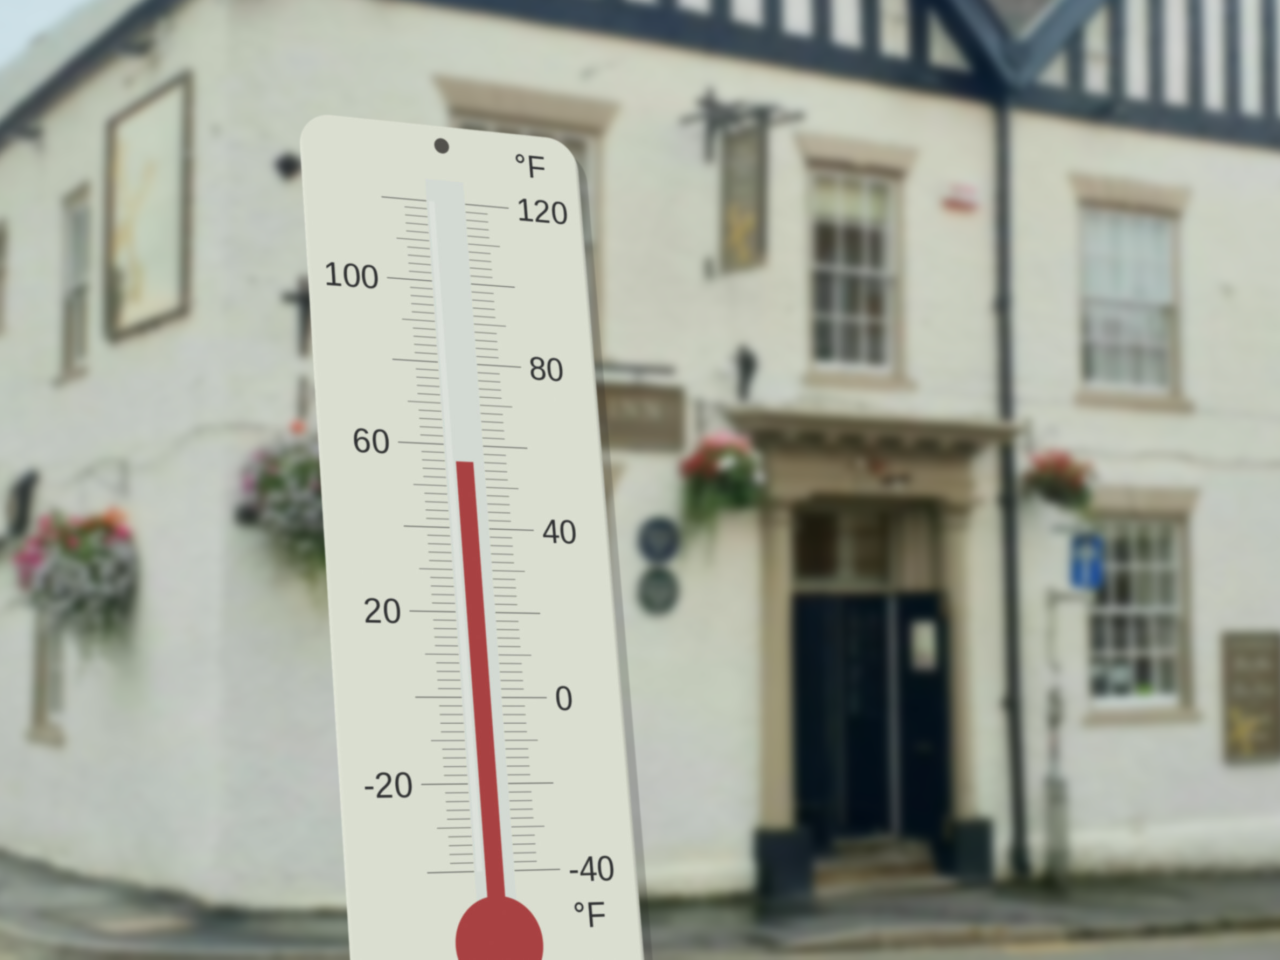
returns **56** °F
